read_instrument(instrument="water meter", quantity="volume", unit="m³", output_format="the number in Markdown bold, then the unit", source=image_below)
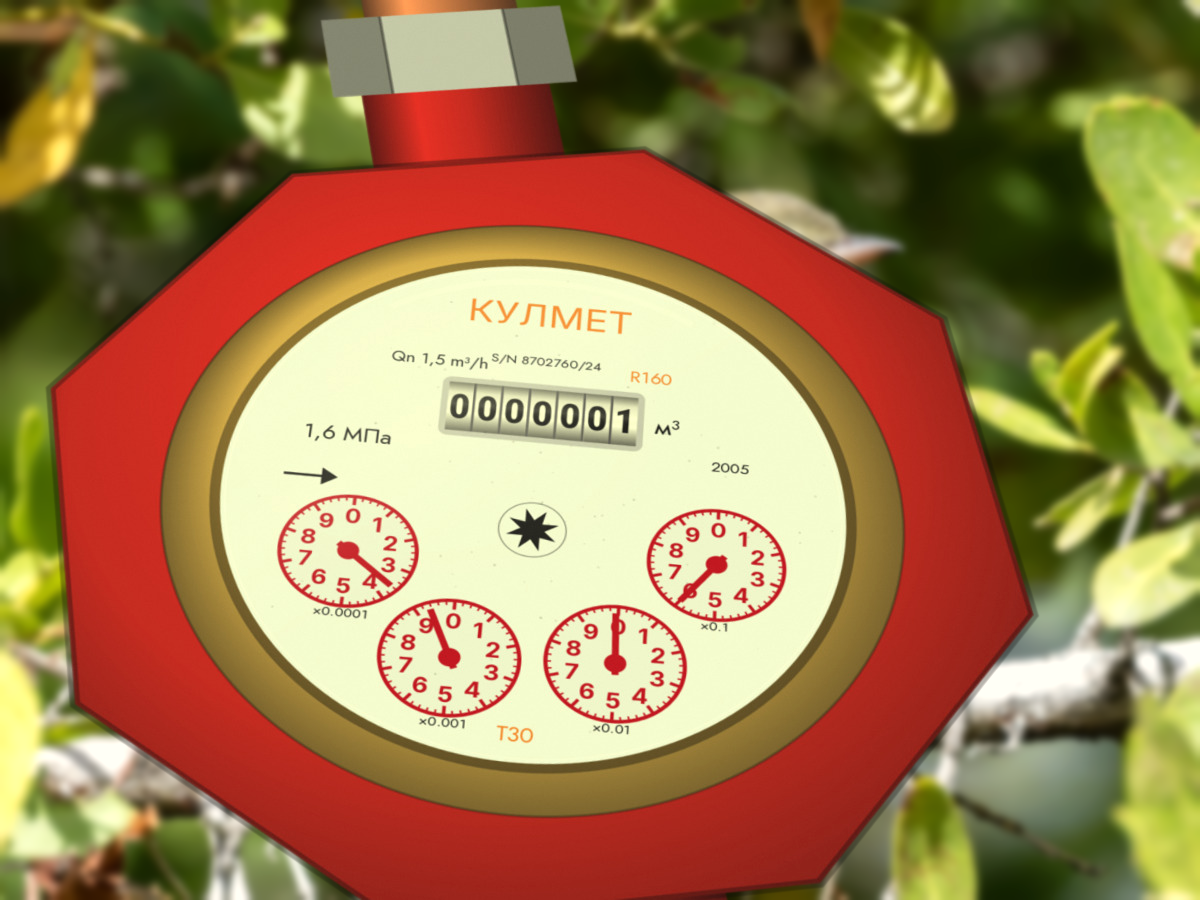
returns **1.5993** m³
